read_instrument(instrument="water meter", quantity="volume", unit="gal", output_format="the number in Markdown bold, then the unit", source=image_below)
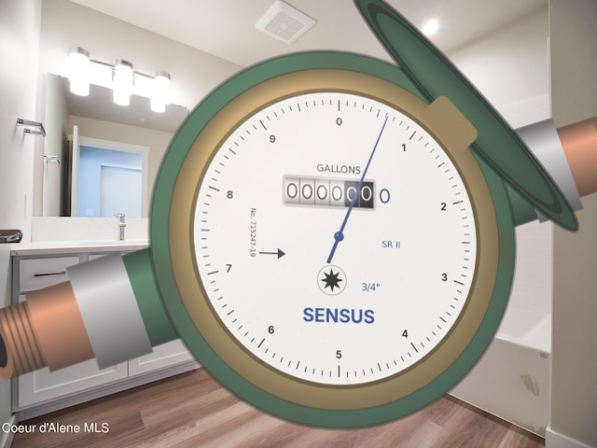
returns **0.6** gal
